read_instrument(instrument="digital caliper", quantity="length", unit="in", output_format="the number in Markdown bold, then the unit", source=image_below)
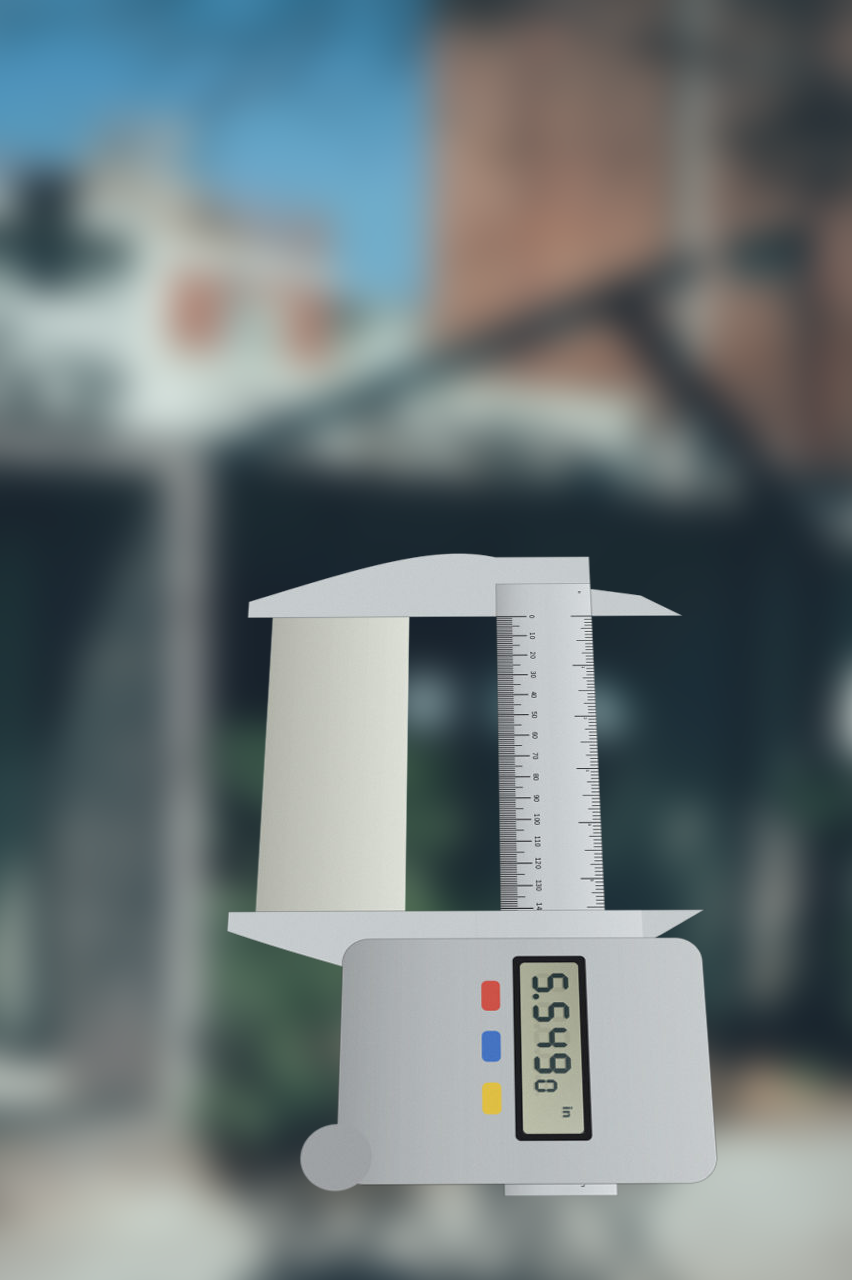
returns **5.5490** in
